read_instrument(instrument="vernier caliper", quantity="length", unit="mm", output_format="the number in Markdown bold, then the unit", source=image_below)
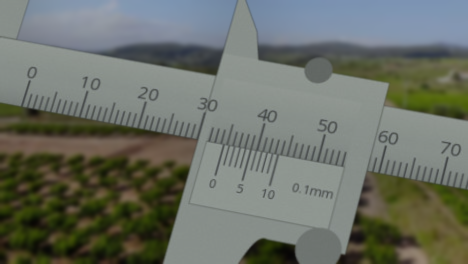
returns **34.5** mm
